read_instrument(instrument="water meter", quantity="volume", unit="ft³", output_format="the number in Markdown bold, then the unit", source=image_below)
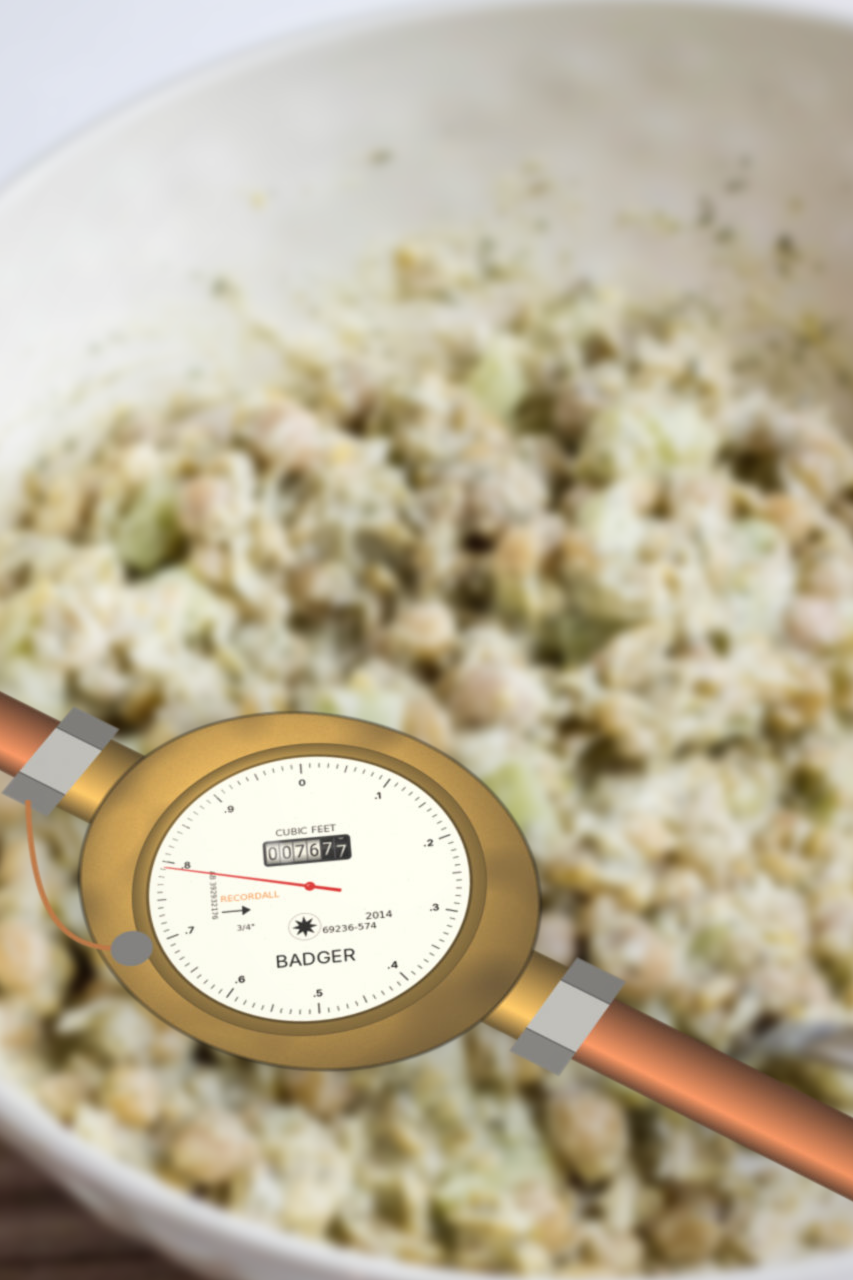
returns **7676.79** ft³
